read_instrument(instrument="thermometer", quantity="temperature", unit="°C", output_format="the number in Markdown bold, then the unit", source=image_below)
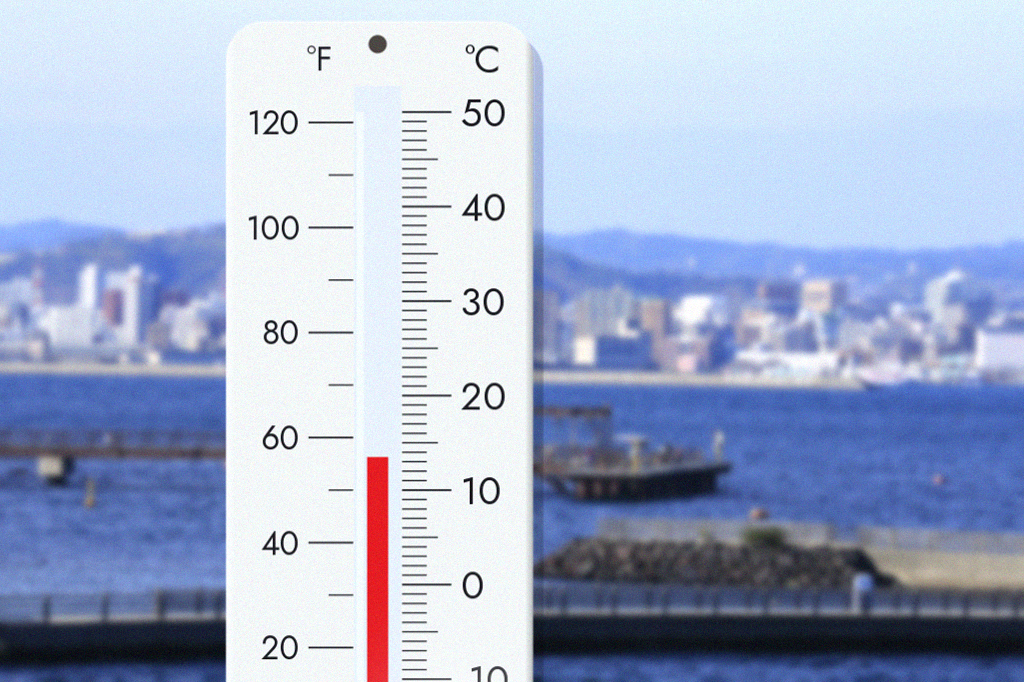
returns **13.5** °C
